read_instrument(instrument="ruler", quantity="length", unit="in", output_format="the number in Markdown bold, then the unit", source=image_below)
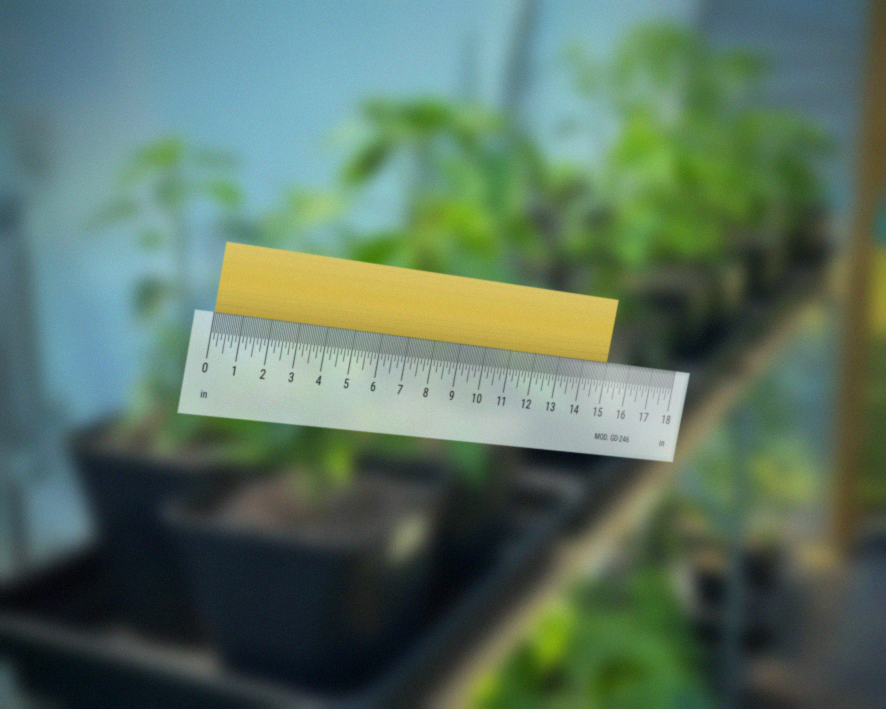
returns **15** in
